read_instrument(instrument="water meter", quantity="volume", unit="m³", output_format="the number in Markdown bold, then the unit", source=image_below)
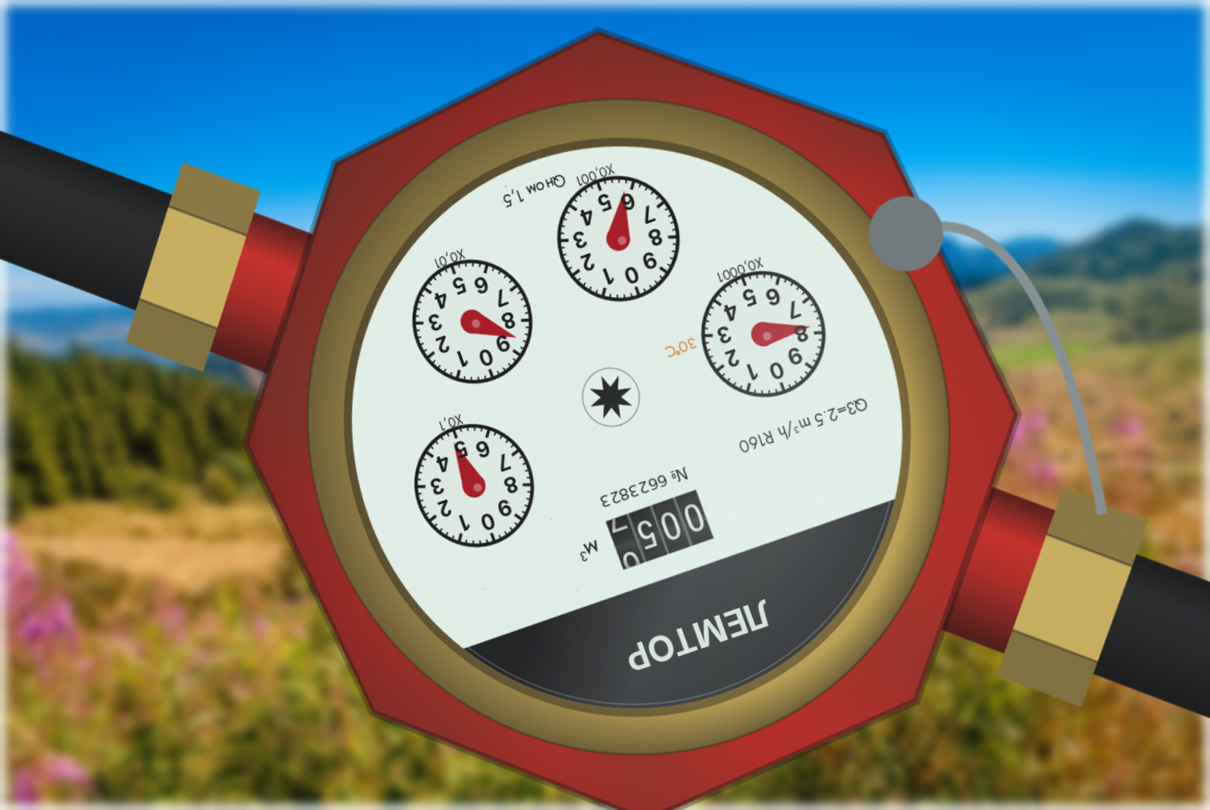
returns **56.4857** m³
